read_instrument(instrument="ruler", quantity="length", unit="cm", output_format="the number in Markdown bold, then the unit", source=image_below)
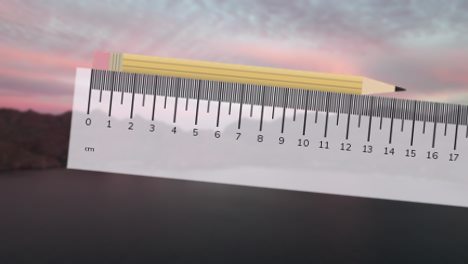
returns **14.5** cm
